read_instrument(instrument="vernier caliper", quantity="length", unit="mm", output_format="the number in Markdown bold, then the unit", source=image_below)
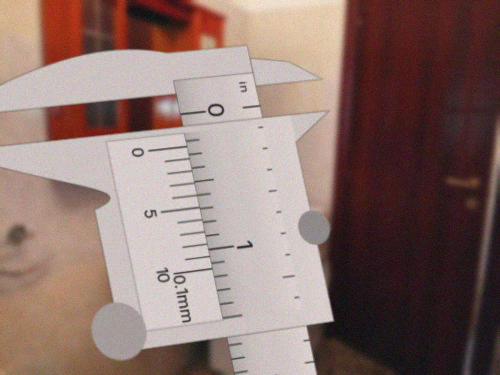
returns **2.4** mm
